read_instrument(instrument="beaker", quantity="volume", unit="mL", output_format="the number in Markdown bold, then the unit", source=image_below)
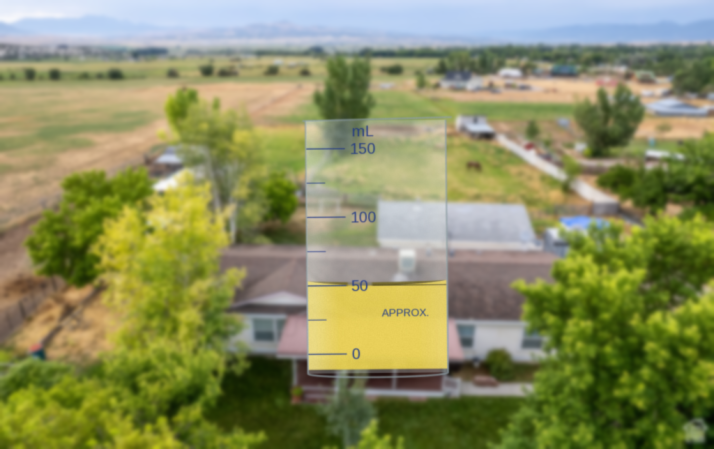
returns **50** mL
